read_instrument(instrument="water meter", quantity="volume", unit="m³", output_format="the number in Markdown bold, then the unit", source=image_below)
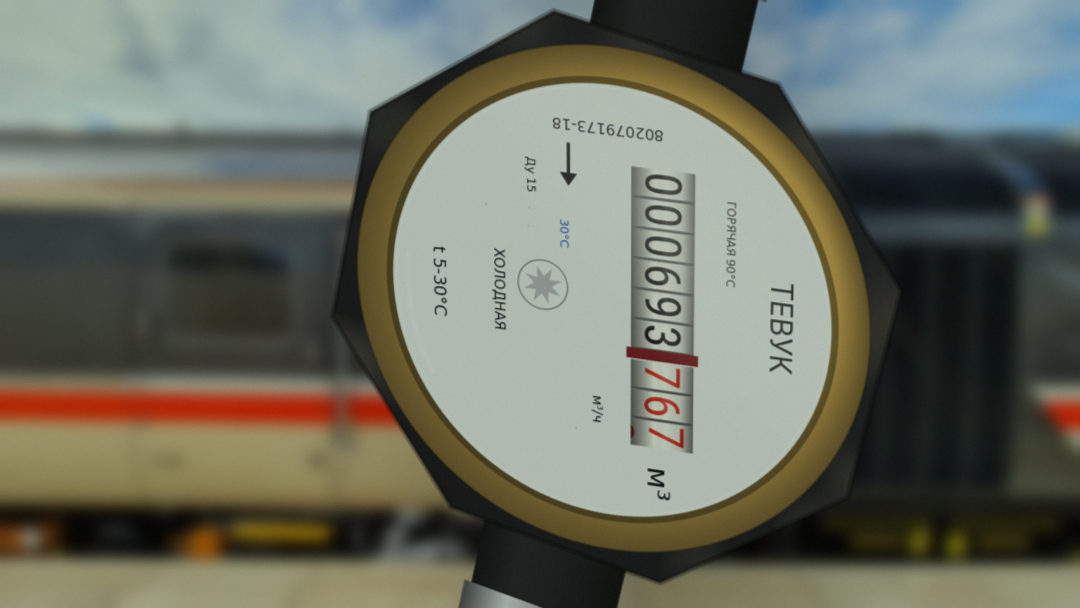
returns **693.767** m³
